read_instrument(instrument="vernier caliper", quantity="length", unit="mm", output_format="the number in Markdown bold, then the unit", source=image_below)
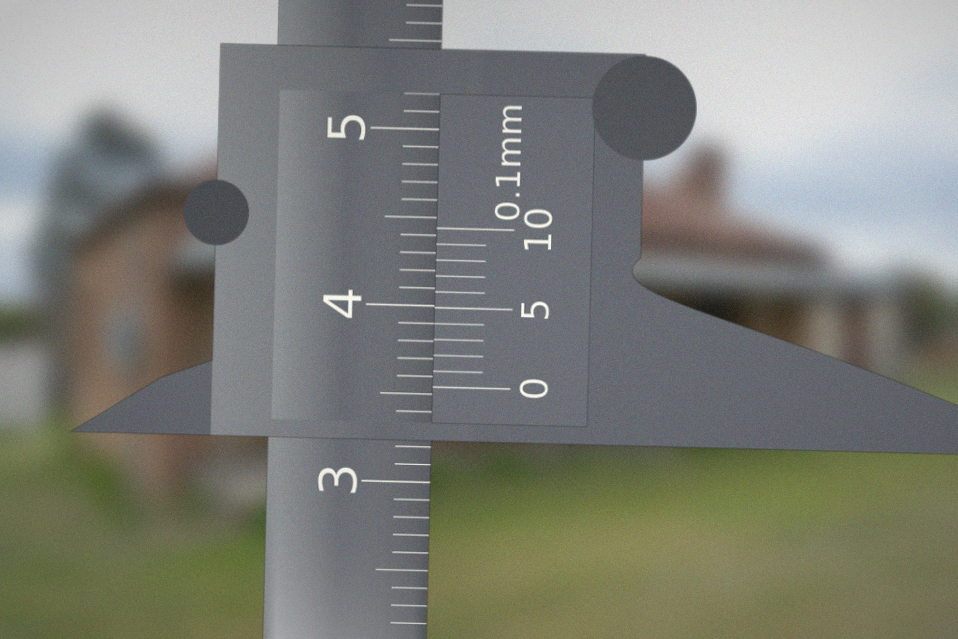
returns **35.4** mm
